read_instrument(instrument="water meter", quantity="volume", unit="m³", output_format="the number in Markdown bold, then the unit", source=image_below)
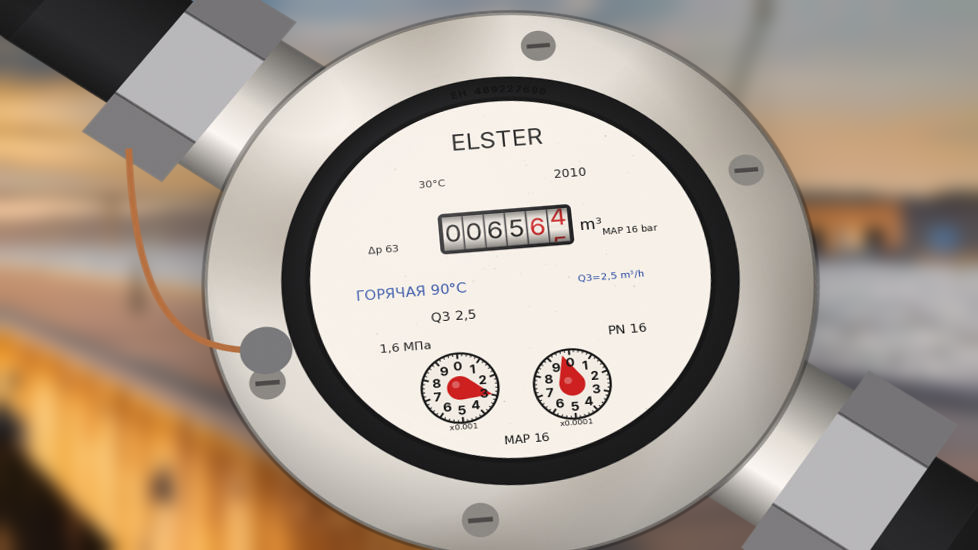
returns **65.6429** m³
